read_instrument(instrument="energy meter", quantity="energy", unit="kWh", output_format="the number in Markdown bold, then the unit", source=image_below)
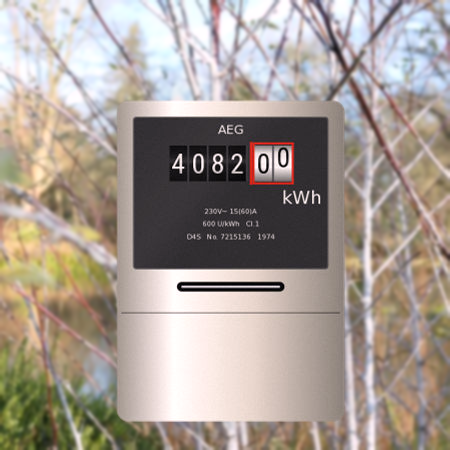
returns **4082.00** kWh
